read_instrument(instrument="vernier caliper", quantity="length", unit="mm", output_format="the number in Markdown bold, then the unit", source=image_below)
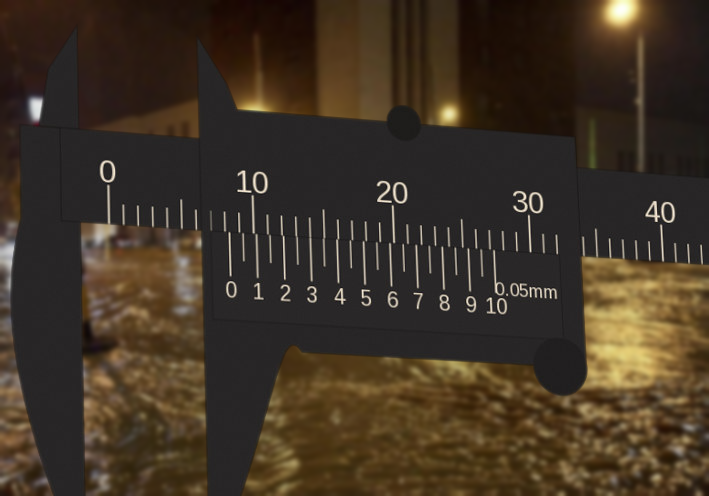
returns **8.3** mm
